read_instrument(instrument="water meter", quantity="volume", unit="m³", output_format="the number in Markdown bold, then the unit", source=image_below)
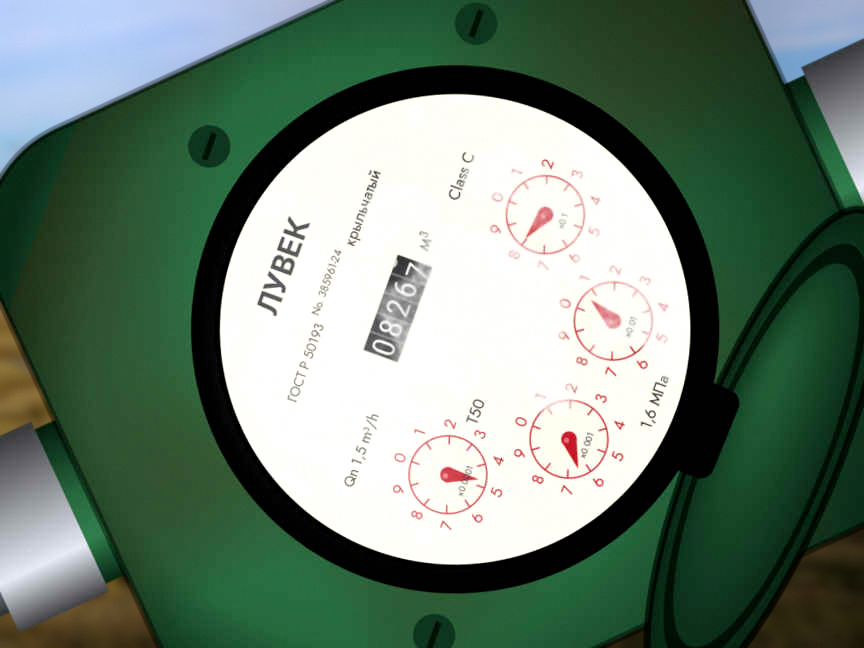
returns **8266.8064** m³
